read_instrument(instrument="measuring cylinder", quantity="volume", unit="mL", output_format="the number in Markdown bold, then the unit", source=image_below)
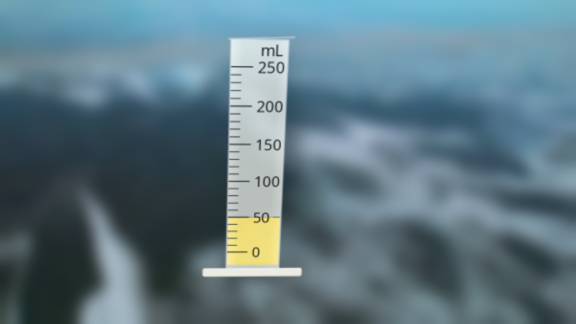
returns **50** mL
